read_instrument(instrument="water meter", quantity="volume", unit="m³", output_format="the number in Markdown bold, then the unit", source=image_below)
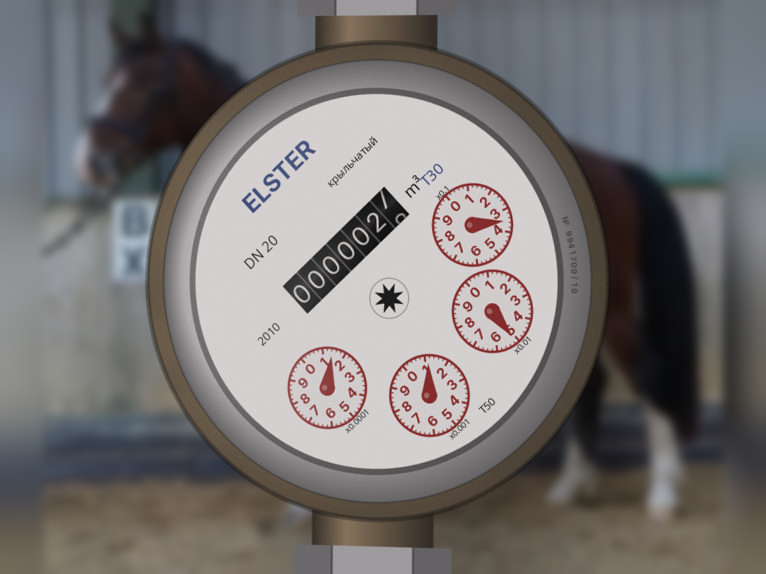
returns **27.3511** m³
